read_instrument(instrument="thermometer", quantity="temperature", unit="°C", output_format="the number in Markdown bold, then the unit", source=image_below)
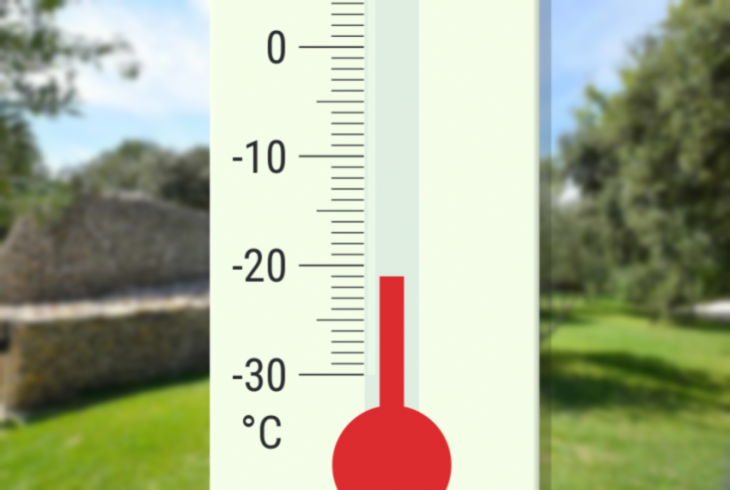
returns **-21** °C
